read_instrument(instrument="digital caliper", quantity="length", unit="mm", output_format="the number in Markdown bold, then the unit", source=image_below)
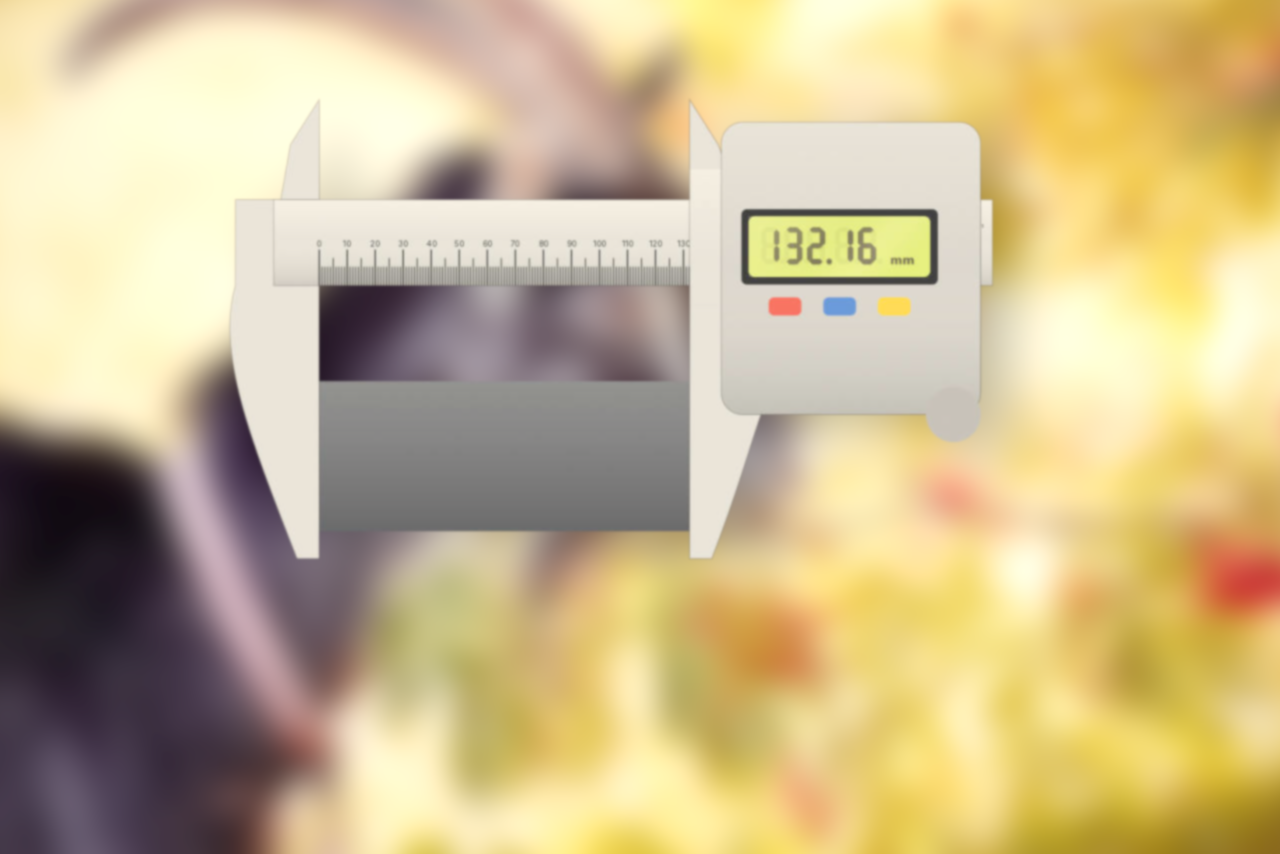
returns **132.16** mm
